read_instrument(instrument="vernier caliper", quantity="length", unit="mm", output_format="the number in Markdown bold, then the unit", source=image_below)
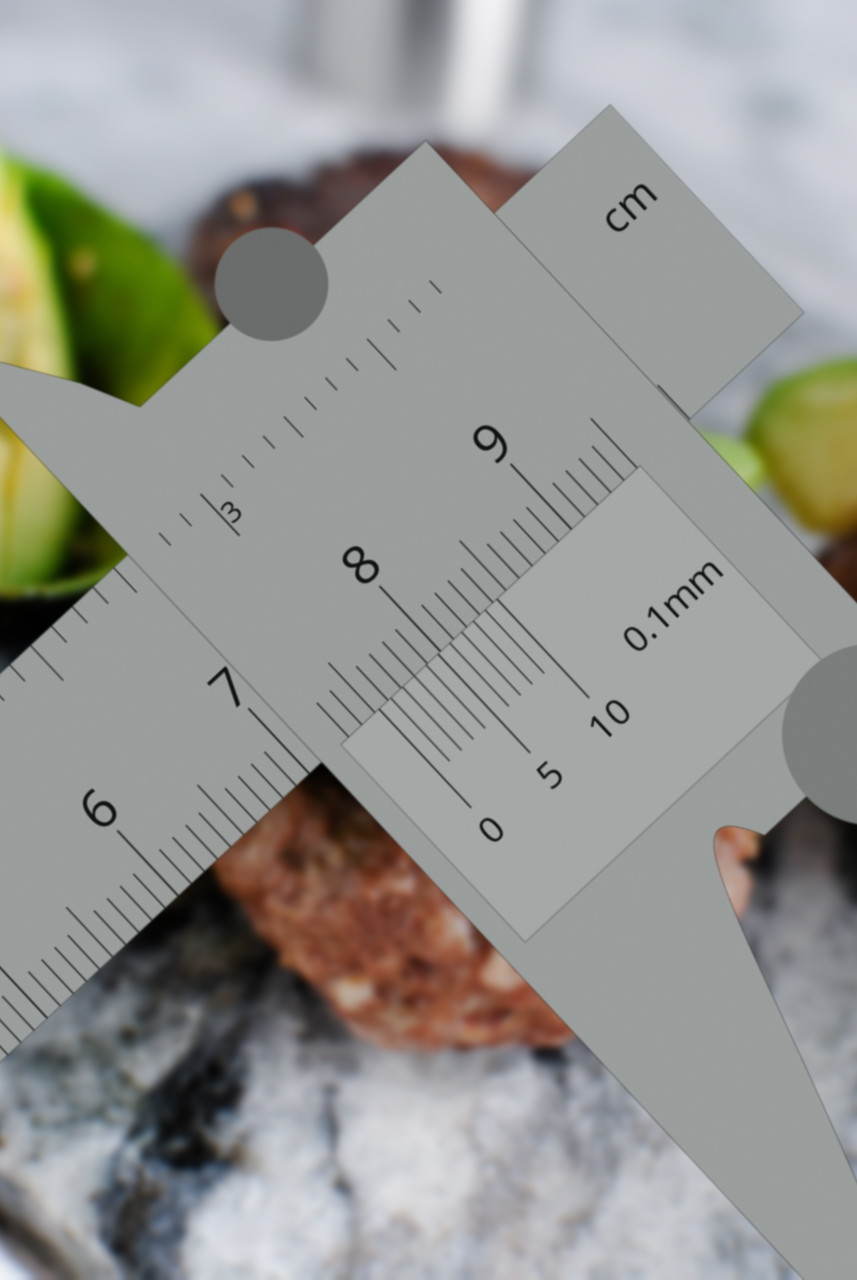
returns **75.3** mm
